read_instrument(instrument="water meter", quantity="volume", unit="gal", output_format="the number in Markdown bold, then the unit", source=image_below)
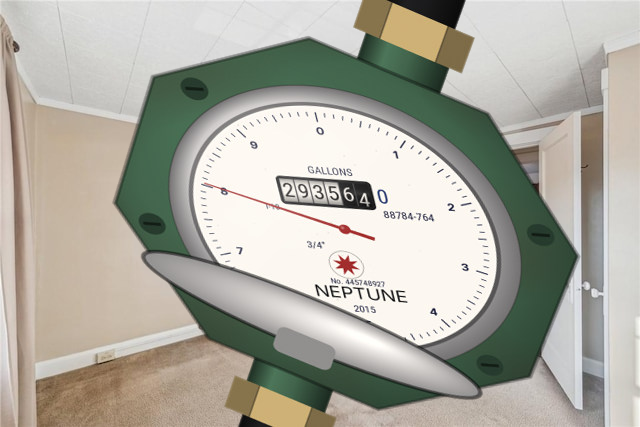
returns **2935638.0** gal
